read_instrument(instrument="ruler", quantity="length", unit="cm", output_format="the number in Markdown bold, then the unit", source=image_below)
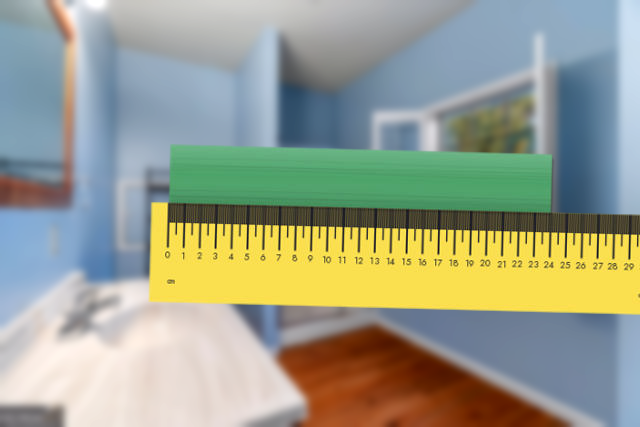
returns **24** cm
